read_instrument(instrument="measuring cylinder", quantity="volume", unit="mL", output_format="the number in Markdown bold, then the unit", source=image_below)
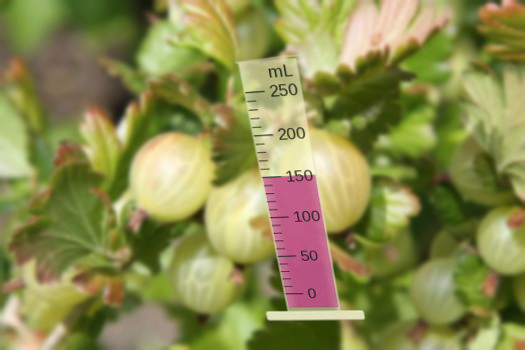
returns **150** mL
